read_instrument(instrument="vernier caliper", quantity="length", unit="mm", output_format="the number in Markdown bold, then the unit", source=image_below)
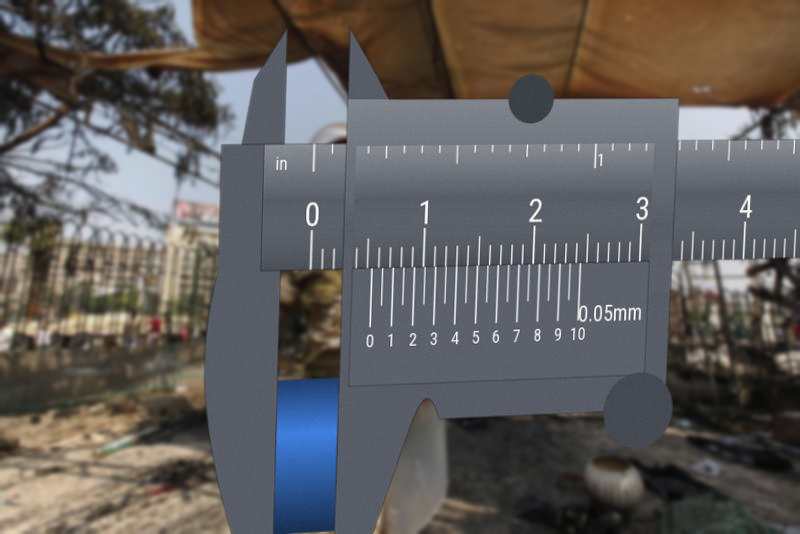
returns **5.4** mm
